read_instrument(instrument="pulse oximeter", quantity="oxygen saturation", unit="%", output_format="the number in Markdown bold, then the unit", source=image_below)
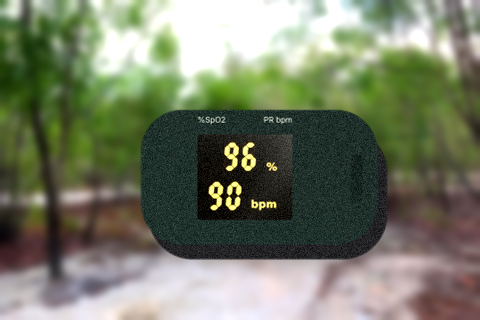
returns **96** %
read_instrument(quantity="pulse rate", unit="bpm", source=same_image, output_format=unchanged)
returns **90** bpm
